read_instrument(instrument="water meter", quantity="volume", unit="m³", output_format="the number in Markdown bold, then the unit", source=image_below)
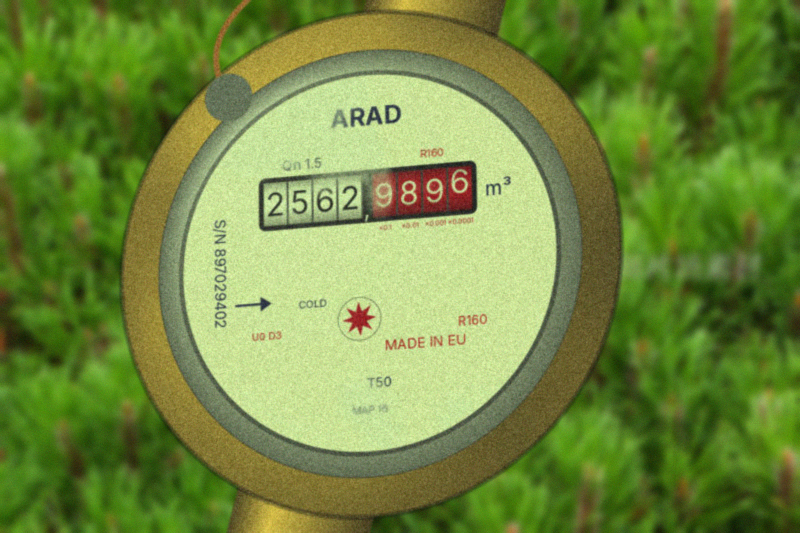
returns **2562.9896** m³
